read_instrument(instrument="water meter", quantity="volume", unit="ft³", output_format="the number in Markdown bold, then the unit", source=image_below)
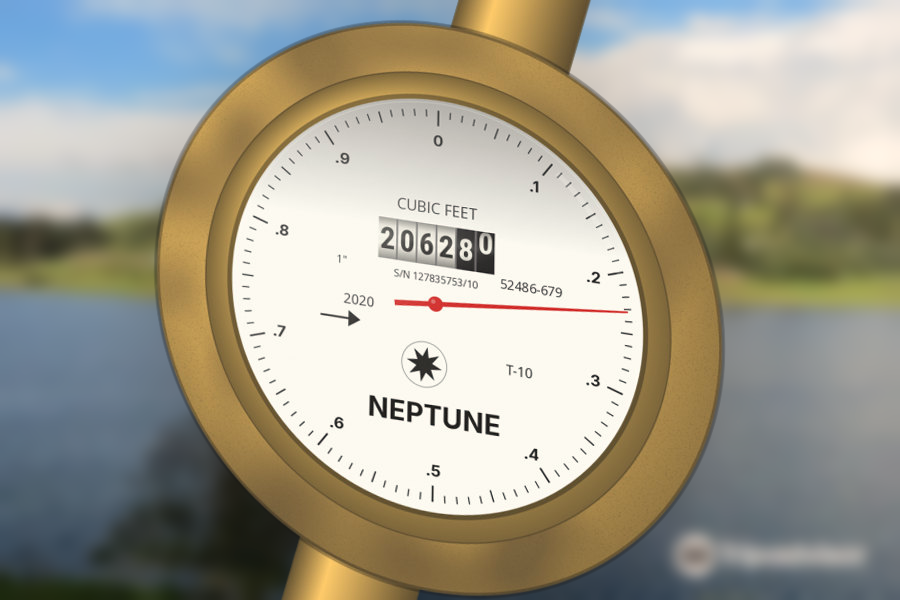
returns **206280.23** ft³
